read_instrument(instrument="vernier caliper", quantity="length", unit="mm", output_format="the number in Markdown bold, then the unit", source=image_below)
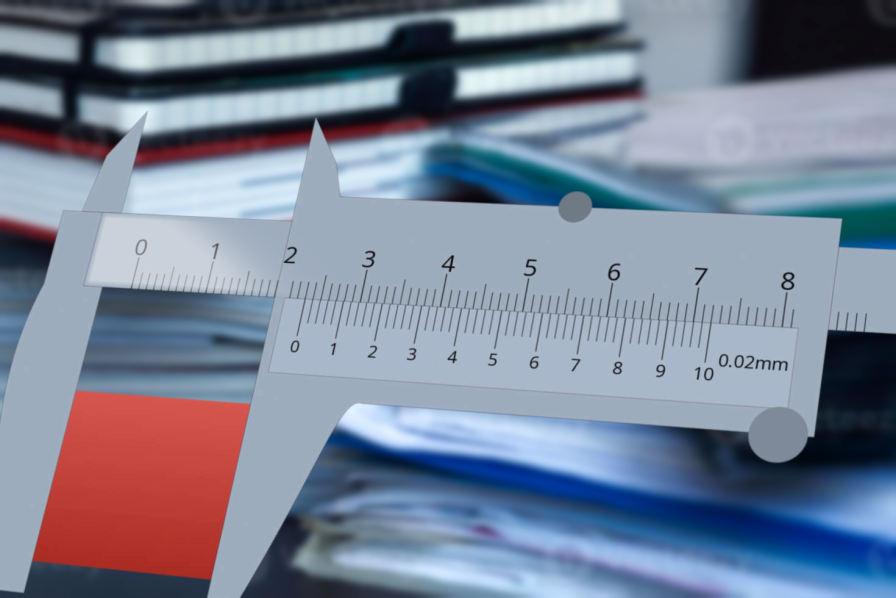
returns **23.0** mm
